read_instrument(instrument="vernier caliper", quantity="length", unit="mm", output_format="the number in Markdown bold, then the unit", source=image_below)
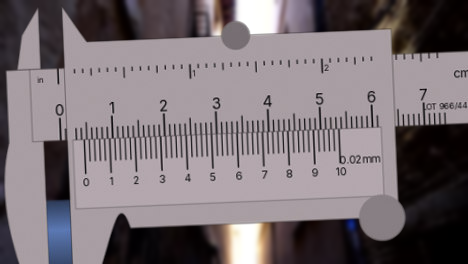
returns **4.5** mm
